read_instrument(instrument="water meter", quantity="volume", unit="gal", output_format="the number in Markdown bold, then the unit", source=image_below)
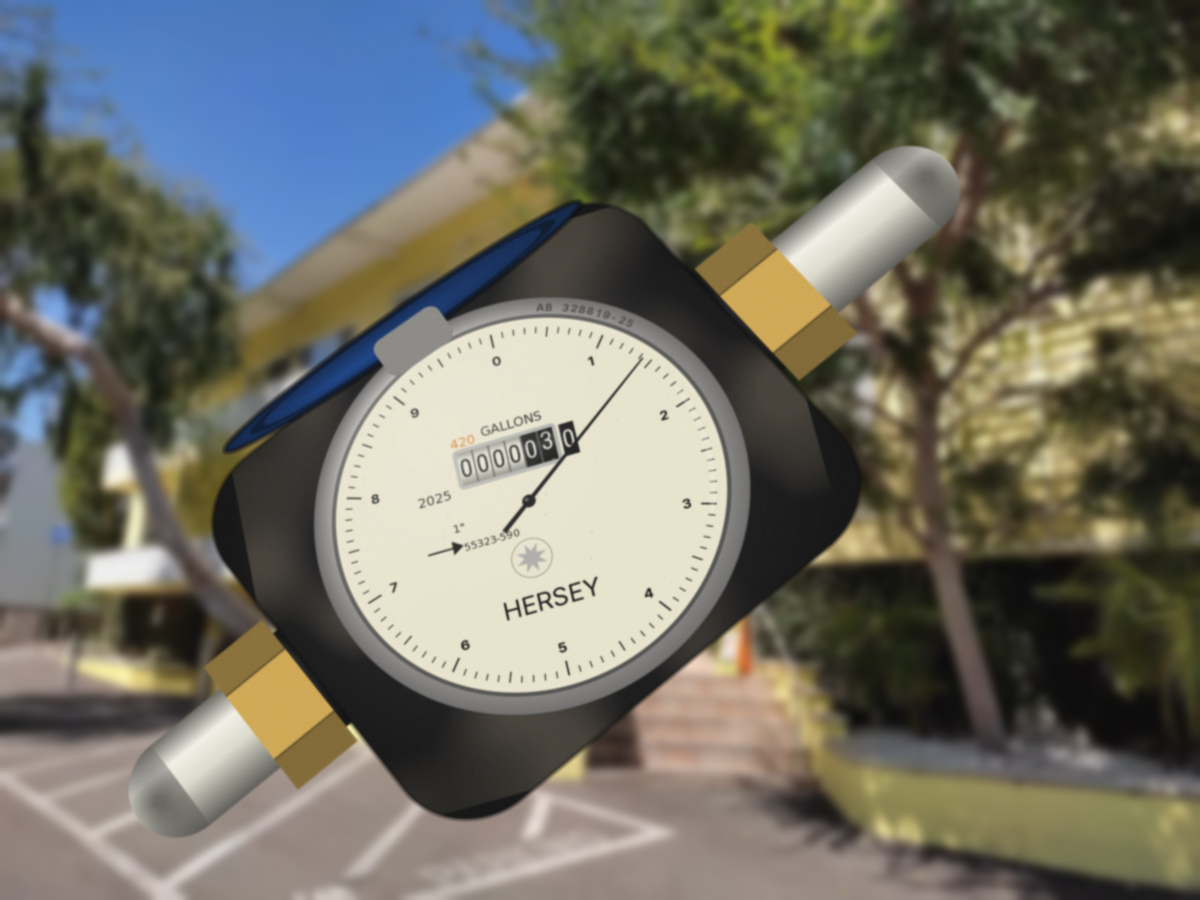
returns **31.4** gal
